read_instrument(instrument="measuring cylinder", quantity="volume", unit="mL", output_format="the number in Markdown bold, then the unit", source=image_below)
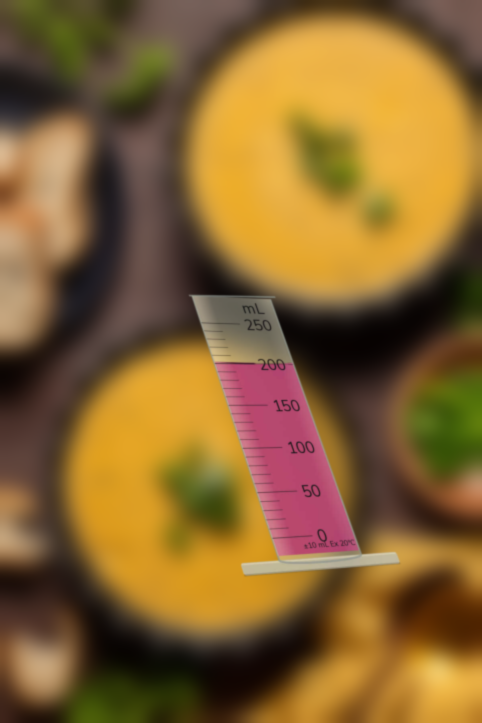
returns **200** mL
